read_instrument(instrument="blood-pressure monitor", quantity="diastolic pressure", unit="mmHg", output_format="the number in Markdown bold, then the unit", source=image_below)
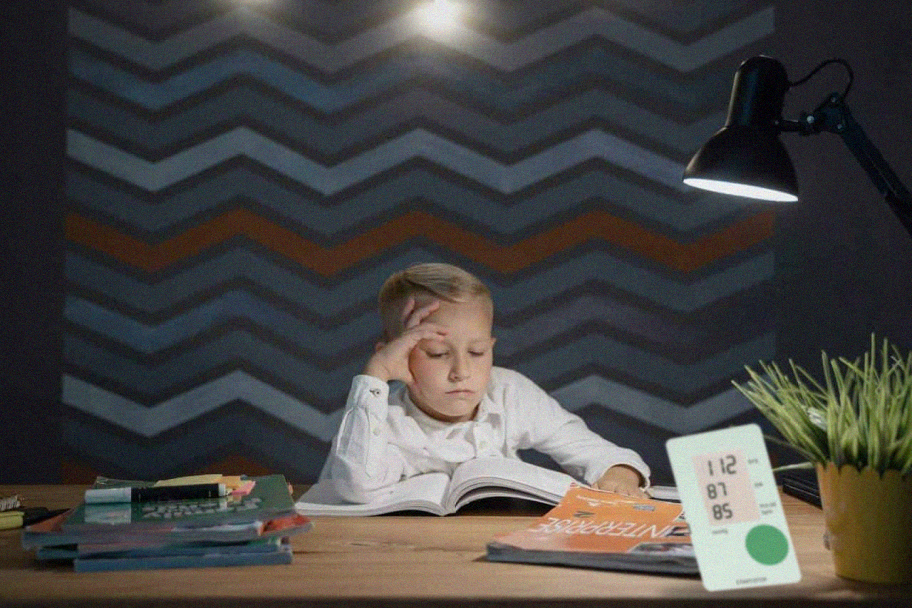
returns **87** mmHg
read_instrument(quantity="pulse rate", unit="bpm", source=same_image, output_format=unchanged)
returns **85** bpm
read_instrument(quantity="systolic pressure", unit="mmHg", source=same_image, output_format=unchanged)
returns **112** mmHg
